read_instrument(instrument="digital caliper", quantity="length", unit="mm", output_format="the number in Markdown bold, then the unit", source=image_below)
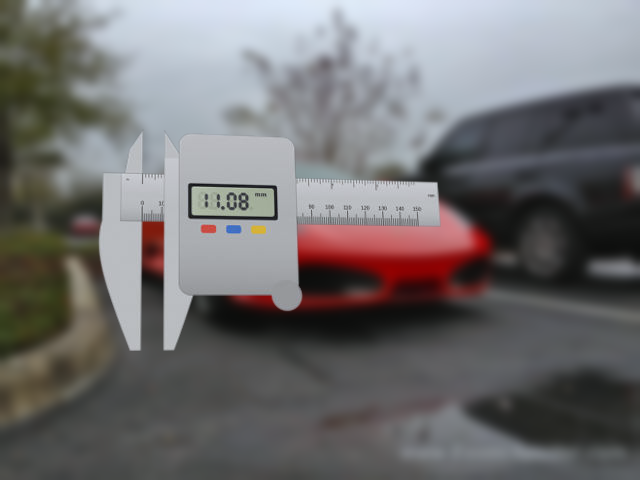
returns **11.08** mm
